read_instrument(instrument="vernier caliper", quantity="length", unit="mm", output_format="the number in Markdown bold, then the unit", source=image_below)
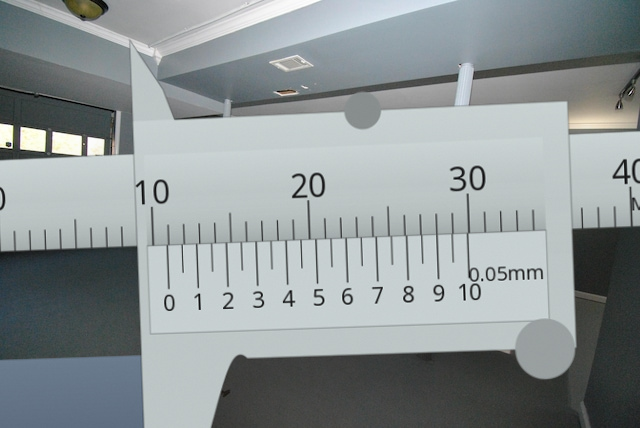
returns **10.9** mm
